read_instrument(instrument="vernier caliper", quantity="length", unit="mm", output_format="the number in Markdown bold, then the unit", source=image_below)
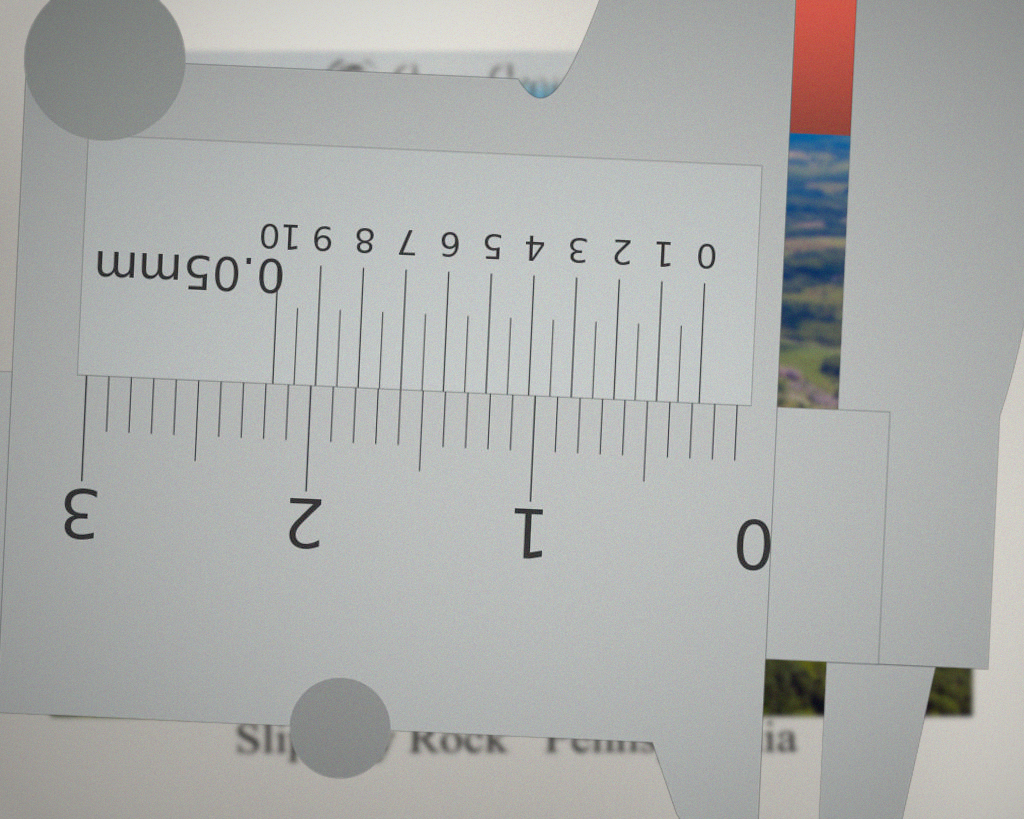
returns **2.7** mm
